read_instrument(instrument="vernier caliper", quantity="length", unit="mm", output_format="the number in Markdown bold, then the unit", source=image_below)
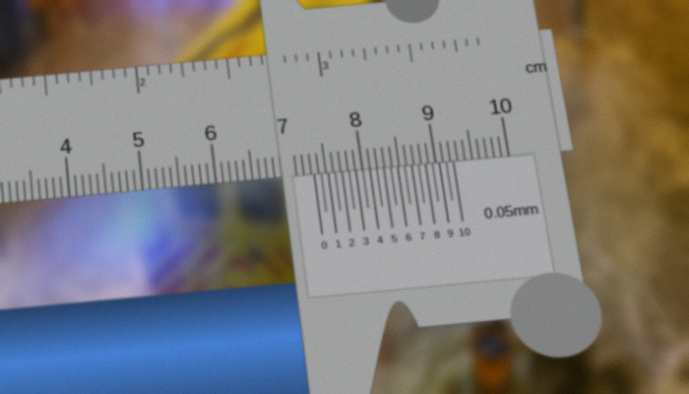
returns **73.4** mm
